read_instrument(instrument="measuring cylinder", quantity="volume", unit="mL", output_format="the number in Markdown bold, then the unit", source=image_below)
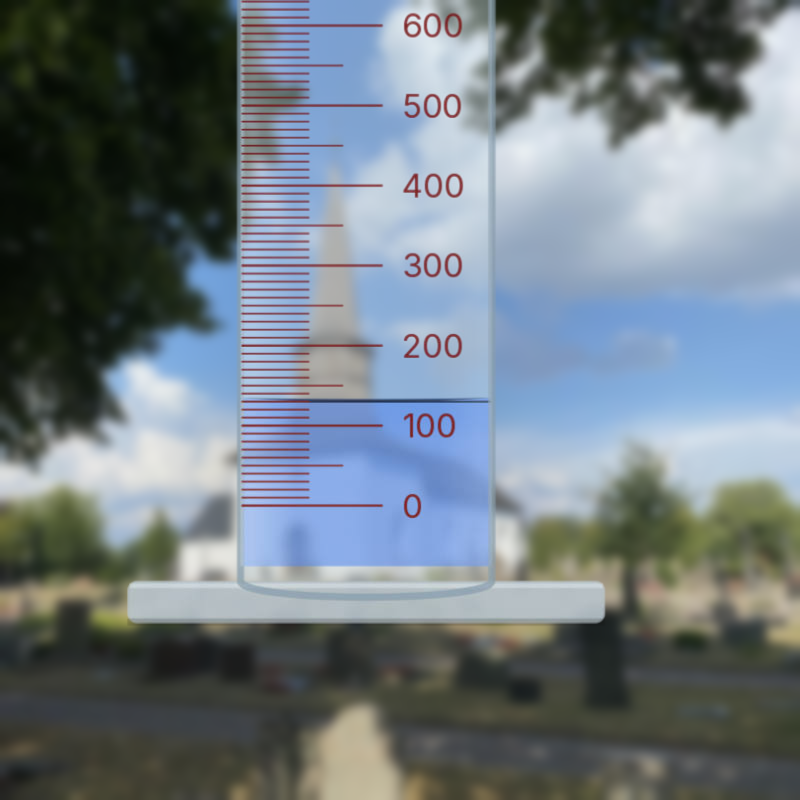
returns **130** mL
